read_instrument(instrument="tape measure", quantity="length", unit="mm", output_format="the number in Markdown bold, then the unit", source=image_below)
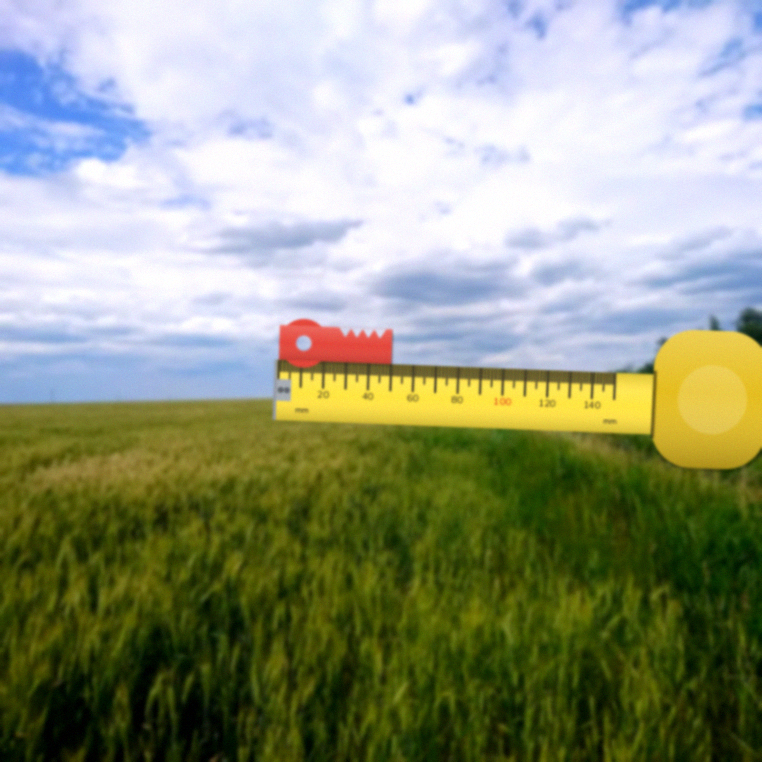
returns **50** mm
